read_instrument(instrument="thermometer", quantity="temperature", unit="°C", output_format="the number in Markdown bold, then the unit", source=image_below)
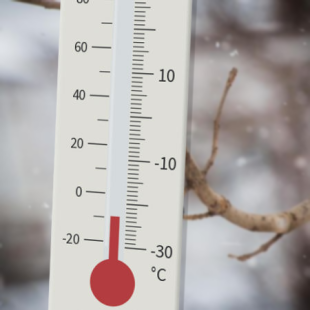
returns **-23** °C
